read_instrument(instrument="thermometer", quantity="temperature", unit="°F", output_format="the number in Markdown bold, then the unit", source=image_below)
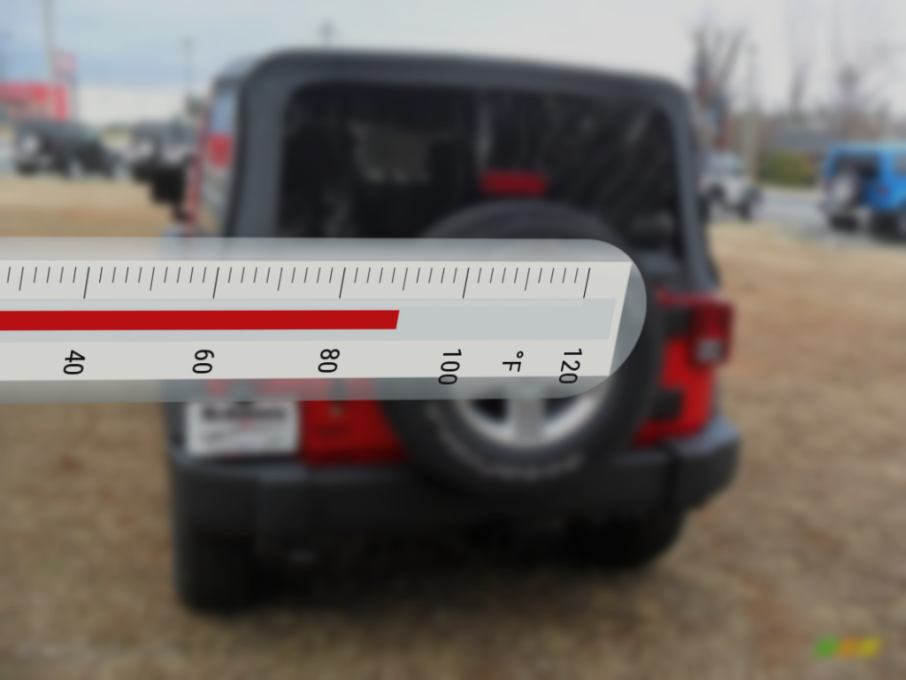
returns **90** °F
